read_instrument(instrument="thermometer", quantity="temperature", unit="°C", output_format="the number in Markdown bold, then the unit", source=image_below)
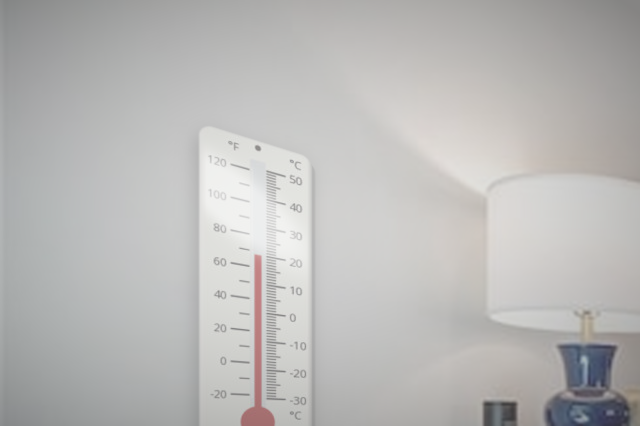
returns **20** °C
